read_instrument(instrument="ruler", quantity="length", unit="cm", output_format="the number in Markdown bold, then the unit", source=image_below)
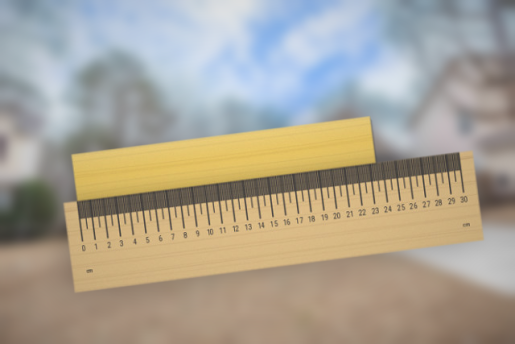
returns **23.5** cm
